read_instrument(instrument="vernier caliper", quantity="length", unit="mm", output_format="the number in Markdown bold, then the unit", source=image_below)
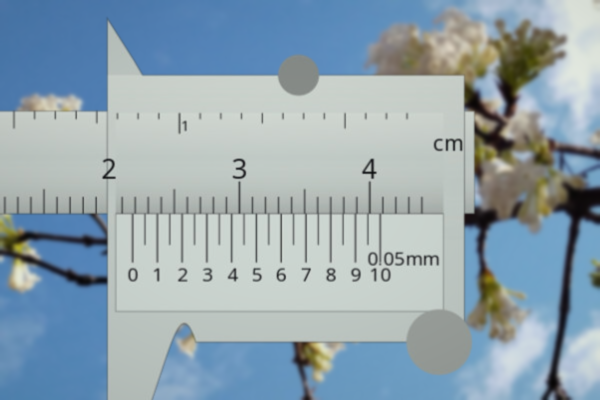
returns **21.8** mm
